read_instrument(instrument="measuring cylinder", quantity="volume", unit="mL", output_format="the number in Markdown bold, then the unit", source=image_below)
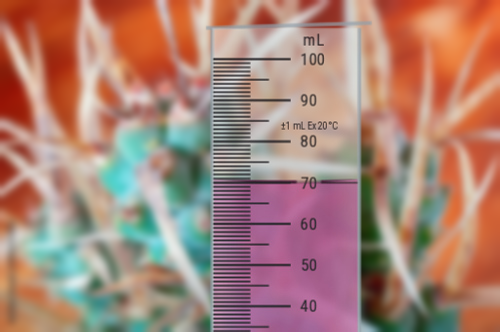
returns **70** mL
